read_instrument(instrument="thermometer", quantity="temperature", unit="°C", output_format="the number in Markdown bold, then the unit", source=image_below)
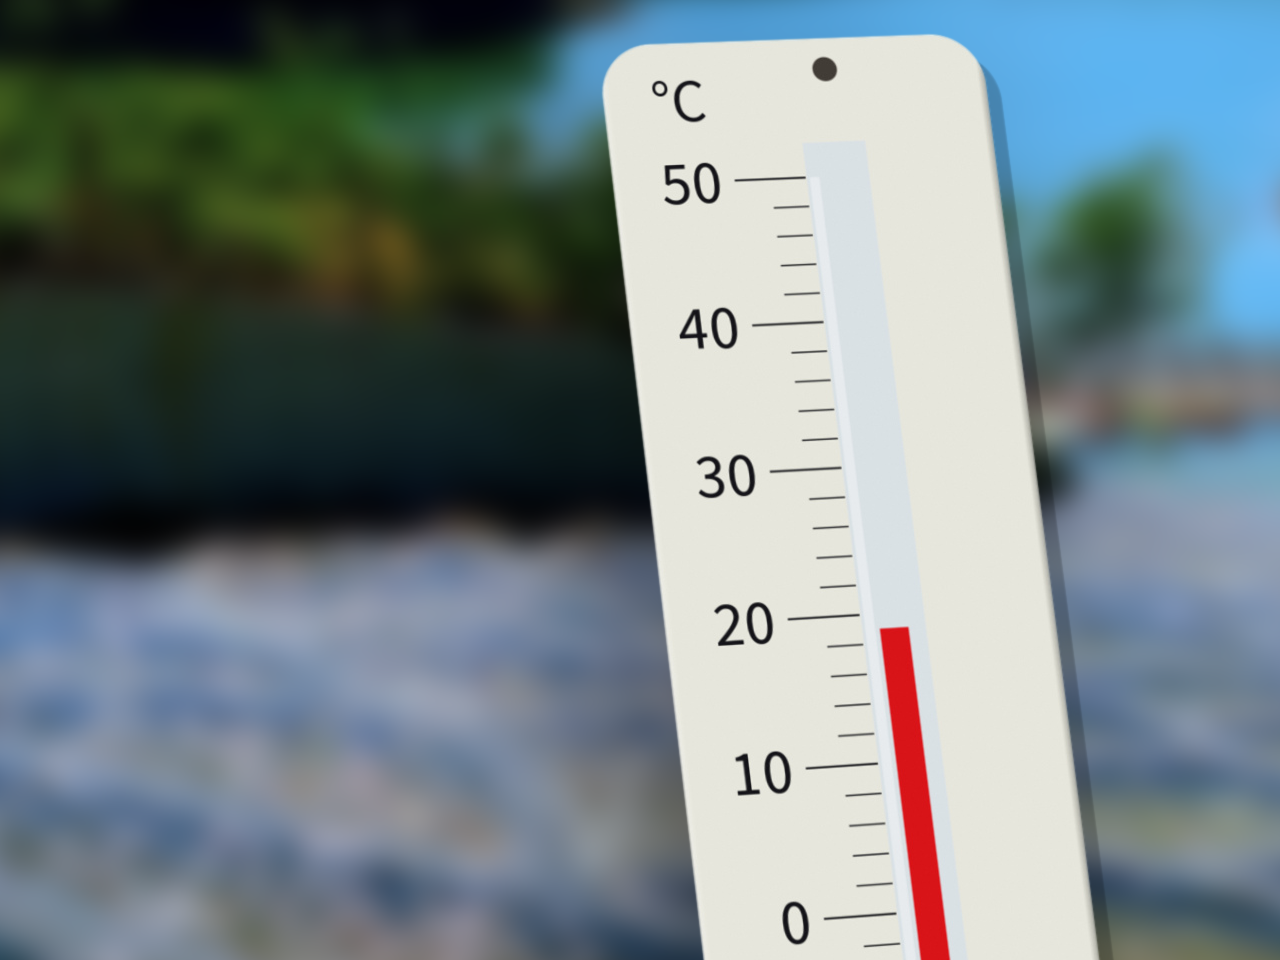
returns **19** °C
